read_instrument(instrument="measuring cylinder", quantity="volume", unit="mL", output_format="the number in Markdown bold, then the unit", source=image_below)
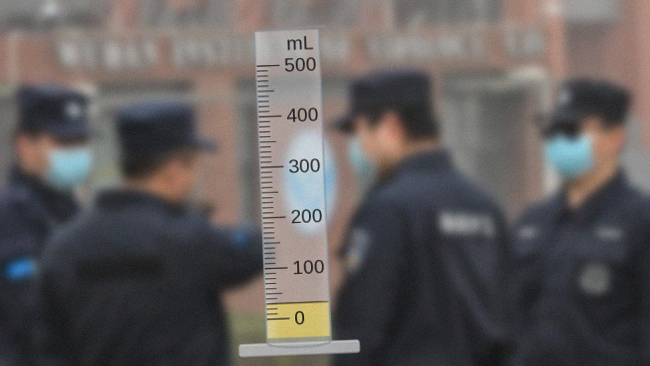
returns **30** mL
